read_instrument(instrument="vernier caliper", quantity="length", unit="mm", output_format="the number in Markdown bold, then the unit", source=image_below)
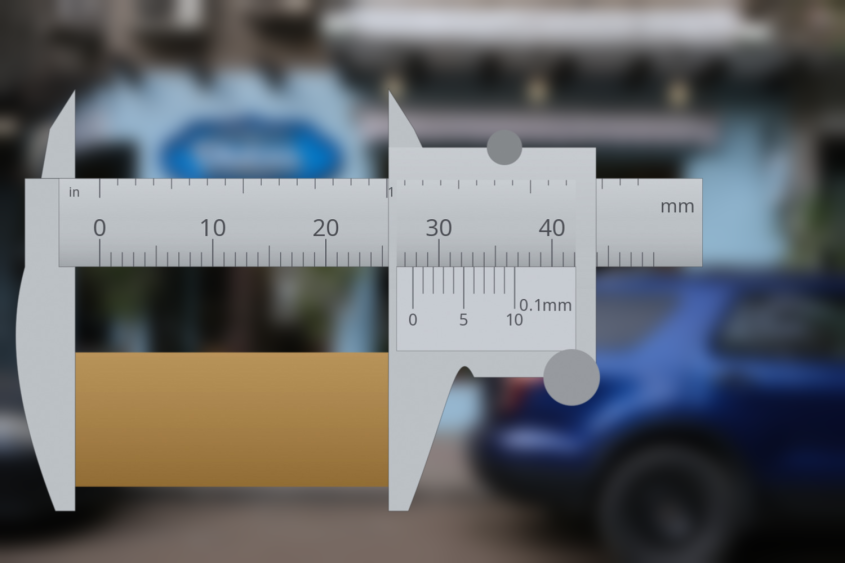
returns **27.7** mm
